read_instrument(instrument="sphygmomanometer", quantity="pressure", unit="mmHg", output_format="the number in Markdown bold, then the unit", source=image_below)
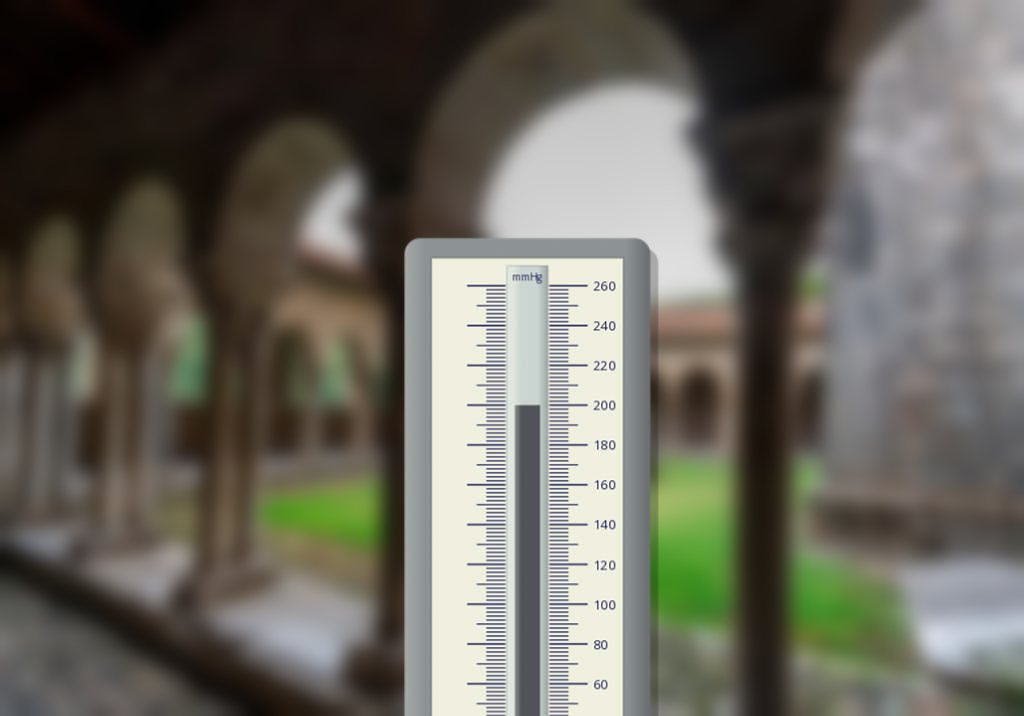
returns **200** mmHg
